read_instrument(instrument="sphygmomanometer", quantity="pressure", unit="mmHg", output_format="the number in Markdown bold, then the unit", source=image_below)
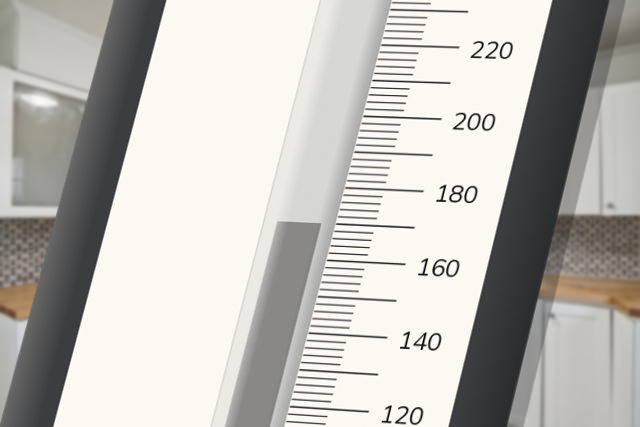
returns **170** mmHg
